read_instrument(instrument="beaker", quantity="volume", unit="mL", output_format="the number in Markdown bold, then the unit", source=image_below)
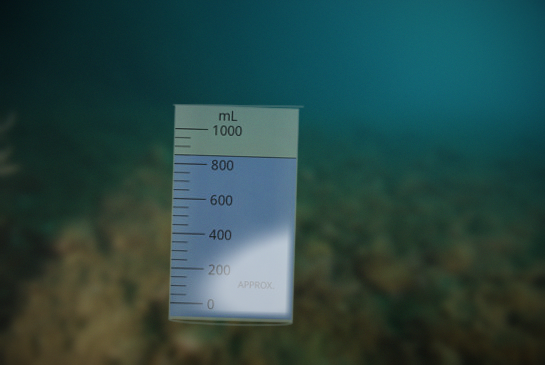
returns **850** mL
